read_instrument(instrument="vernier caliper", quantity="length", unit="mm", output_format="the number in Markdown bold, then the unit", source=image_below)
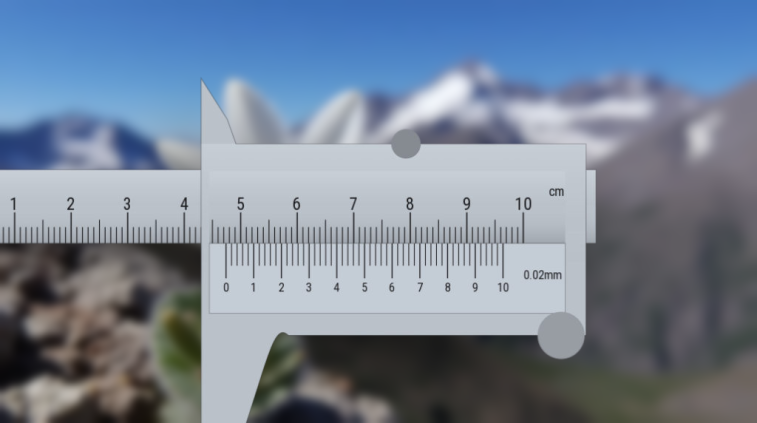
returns **47.4** mm
